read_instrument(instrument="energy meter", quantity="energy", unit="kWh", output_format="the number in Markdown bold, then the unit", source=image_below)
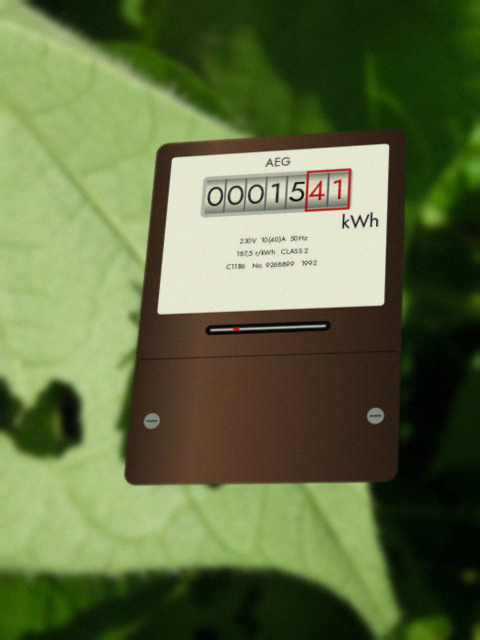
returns **15.41** kWh
